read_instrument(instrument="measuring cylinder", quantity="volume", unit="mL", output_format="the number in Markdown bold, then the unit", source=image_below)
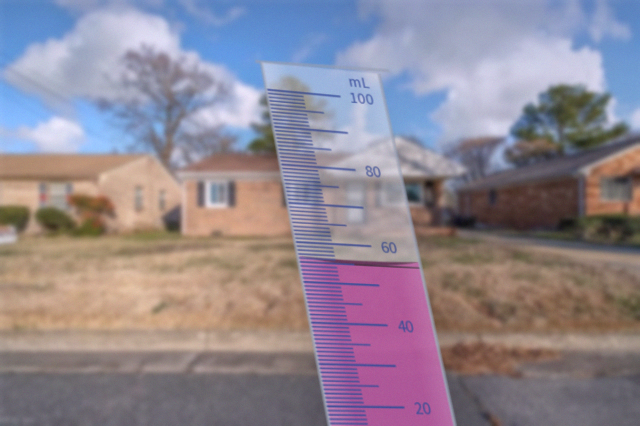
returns **55** mL
